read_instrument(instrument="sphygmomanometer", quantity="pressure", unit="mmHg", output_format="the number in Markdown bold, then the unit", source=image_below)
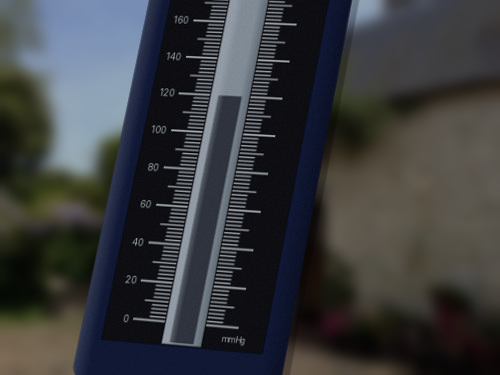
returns **120** mmHg
